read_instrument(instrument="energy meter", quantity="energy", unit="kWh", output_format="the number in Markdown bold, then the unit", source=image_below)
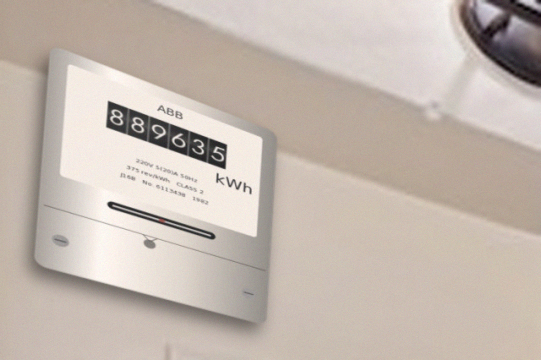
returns **889635** kWh
